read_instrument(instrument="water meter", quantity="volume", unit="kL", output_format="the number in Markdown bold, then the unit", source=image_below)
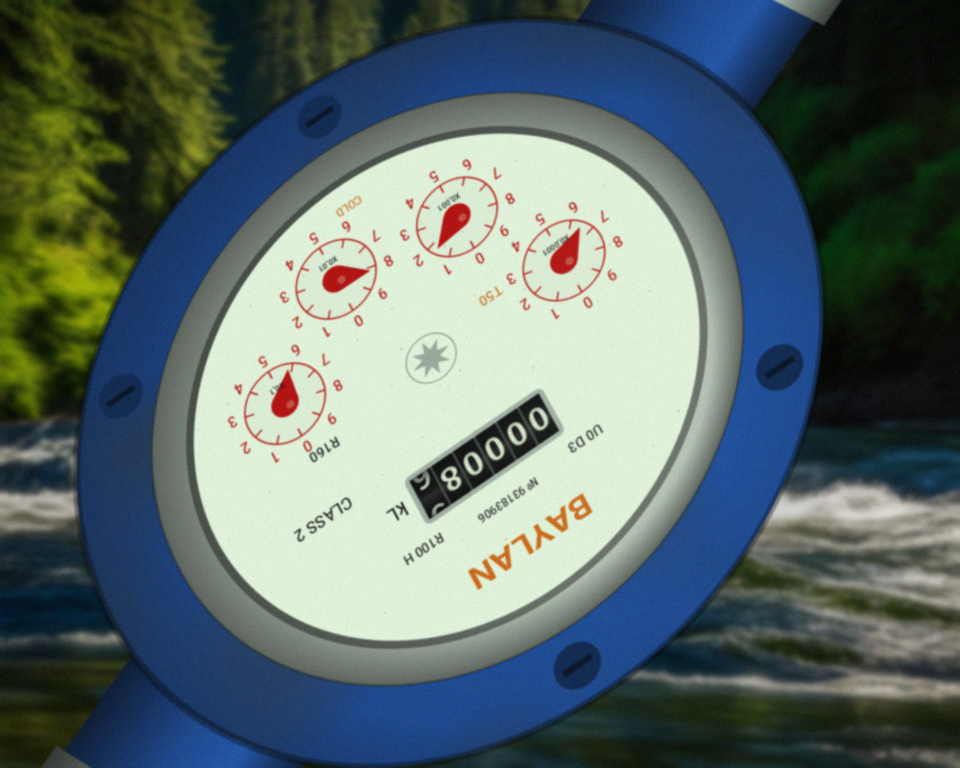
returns **85.5816** kL
